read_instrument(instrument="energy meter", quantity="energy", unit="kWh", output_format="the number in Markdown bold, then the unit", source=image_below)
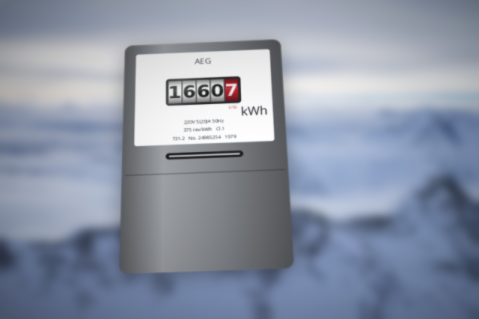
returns **1660.7** kWh
